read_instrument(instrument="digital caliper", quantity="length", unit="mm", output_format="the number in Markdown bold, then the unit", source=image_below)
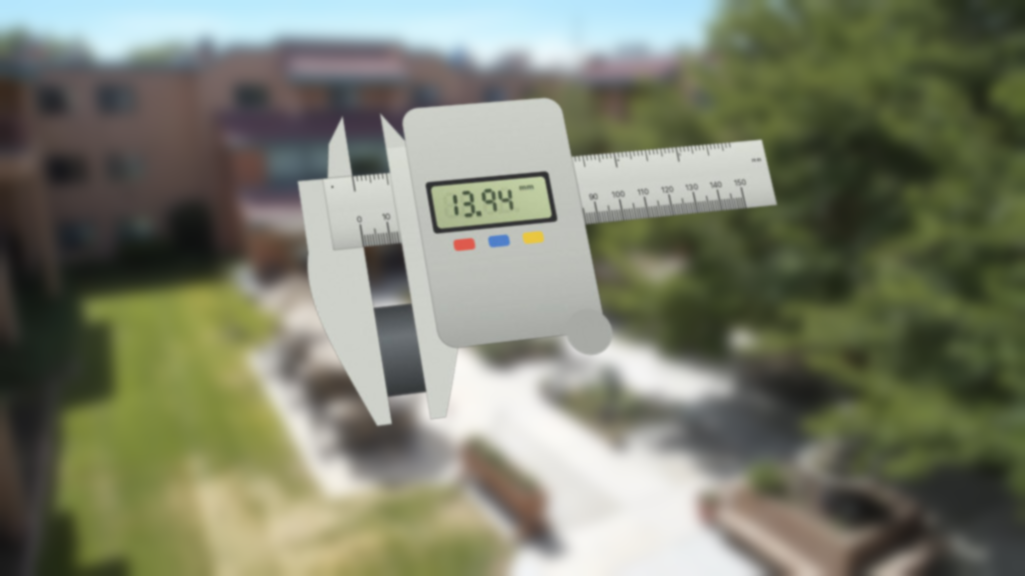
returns **13.94** mm
